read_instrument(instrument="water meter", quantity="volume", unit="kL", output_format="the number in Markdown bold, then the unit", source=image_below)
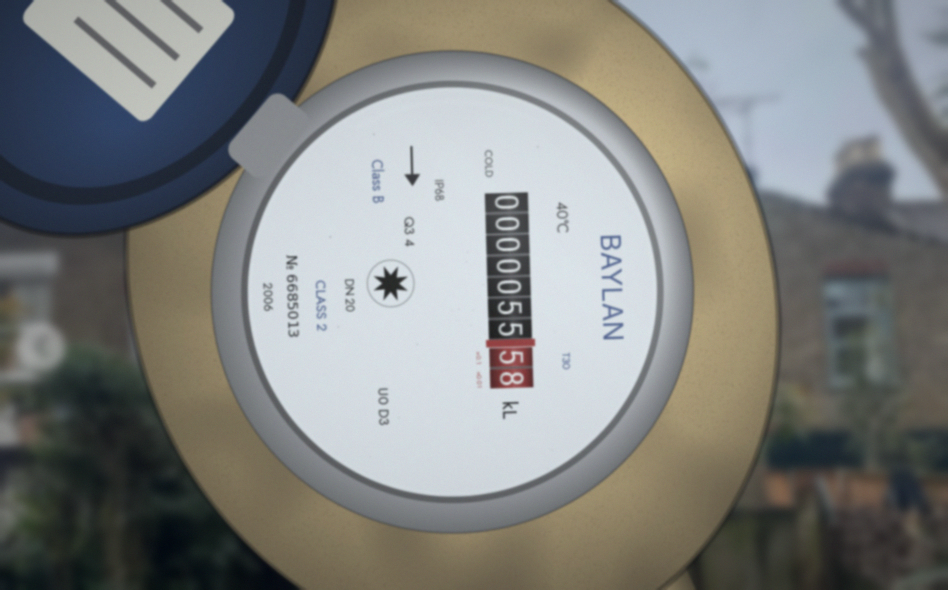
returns **55.58** kL
